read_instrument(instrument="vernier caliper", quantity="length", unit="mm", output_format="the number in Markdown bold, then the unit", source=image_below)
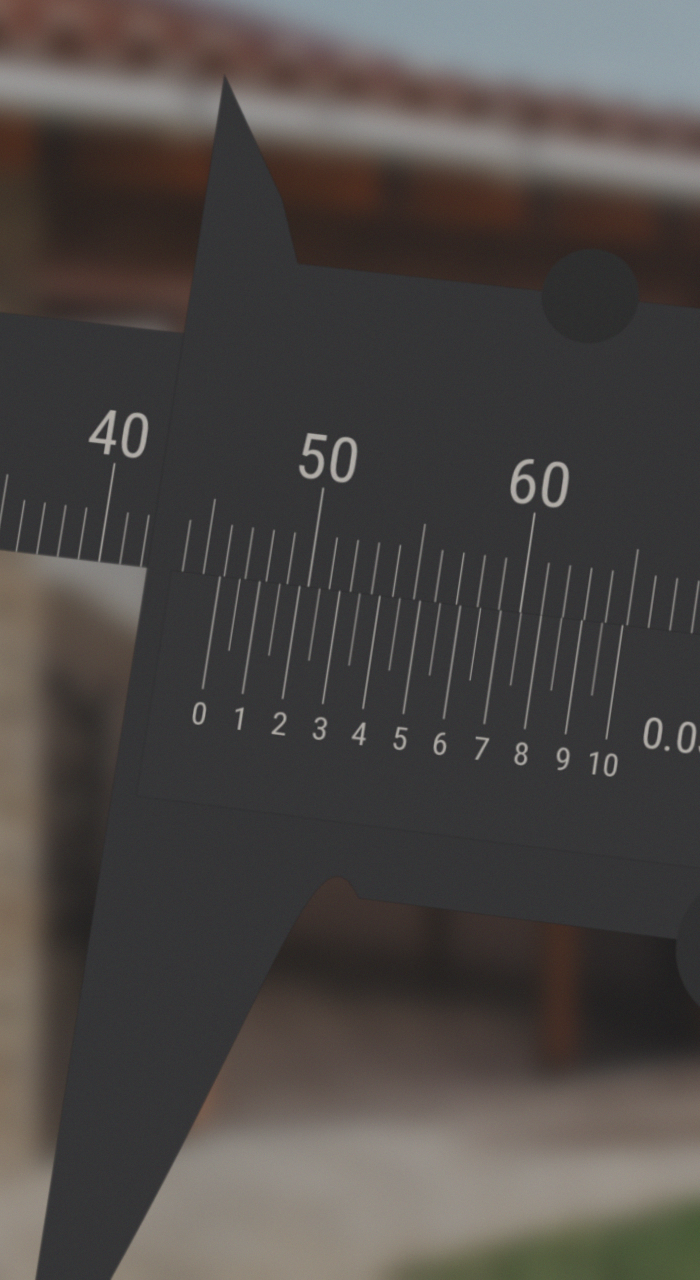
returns **45.8** mm
